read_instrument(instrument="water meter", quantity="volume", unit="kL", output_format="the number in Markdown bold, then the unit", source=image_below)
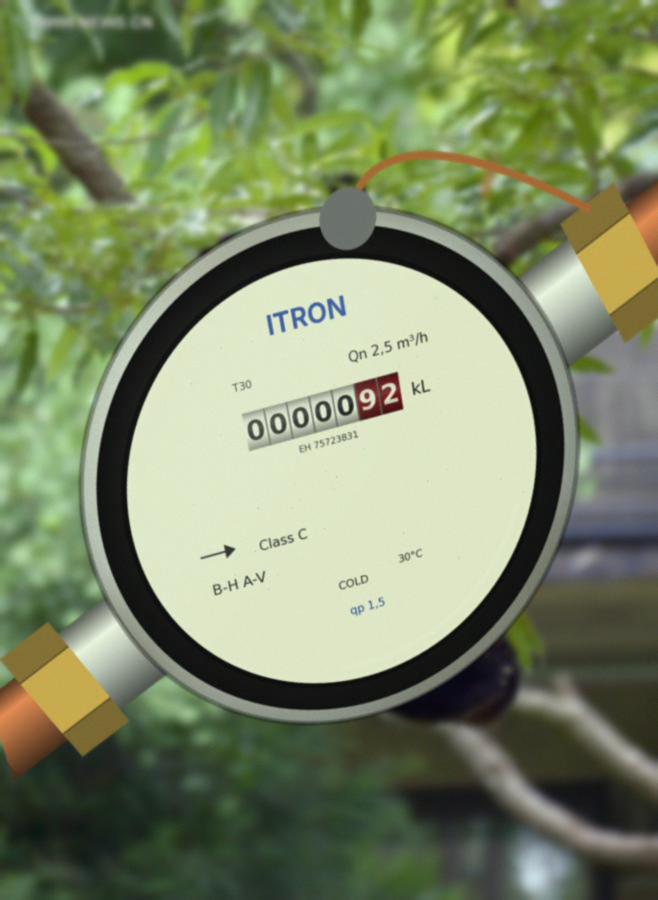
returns **0.92** kL
